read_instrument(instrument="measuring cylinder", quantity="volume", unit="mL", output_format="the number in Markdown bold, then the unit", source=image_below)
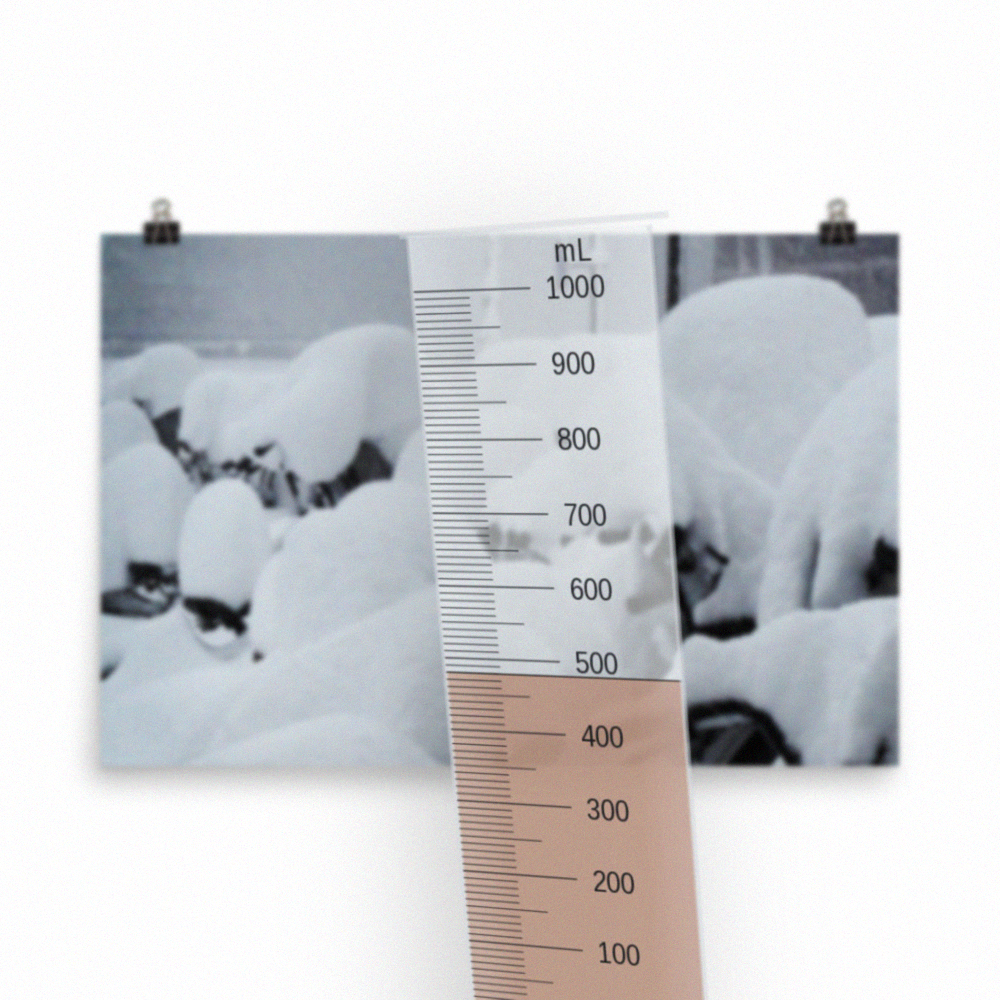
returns **480** mL
